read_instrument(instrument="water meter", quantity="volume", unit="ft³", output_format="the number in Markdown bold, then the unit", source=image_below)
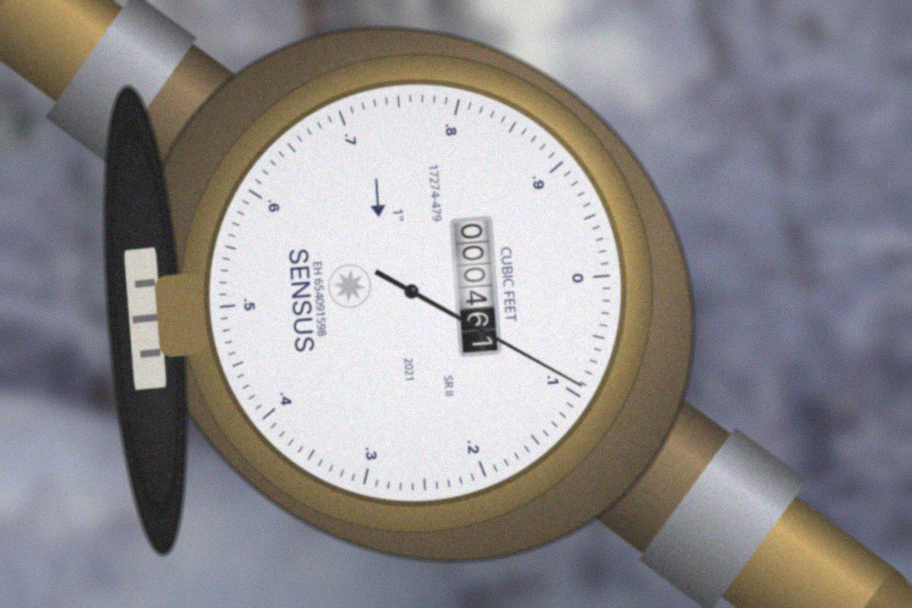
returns **461.09** ft³
